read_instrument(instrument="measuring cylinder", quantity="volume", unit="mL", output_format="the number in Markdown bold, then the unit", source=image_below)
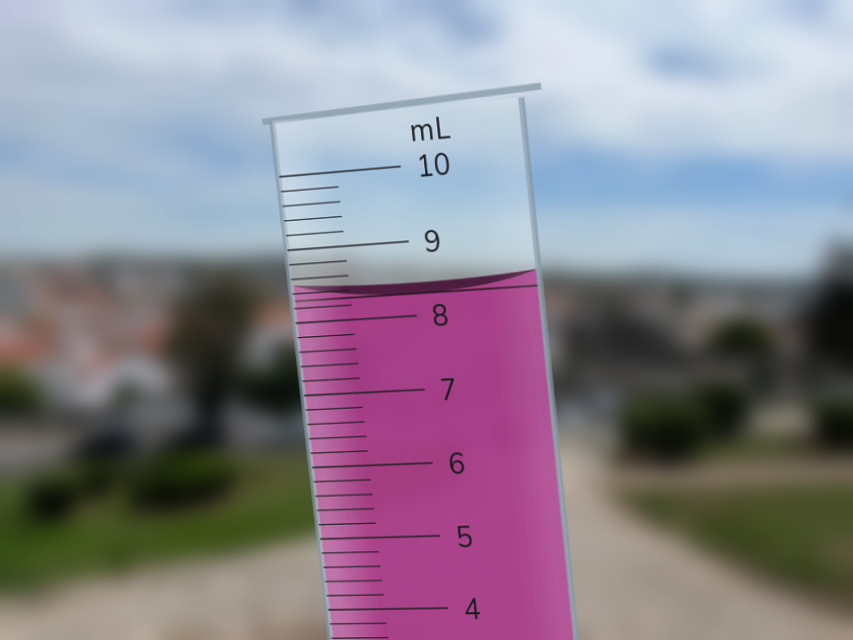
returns **8.3** mL
